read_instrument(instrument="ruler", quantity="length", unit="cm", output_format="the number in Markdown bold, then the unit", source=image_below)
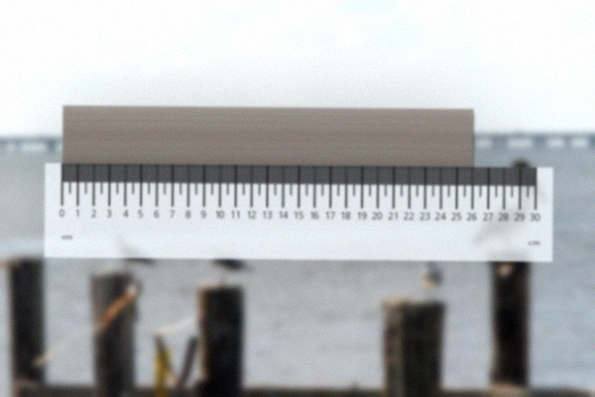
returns **26** cm
